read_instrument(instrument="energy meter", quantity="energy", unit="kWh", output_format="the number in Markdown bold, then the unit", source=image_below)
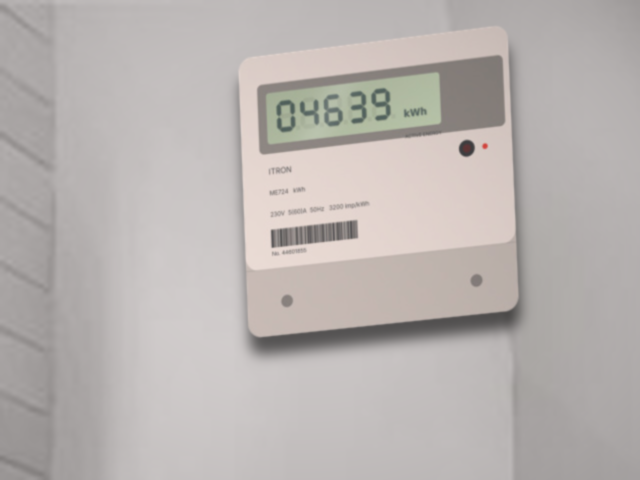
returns **4639** kWh
